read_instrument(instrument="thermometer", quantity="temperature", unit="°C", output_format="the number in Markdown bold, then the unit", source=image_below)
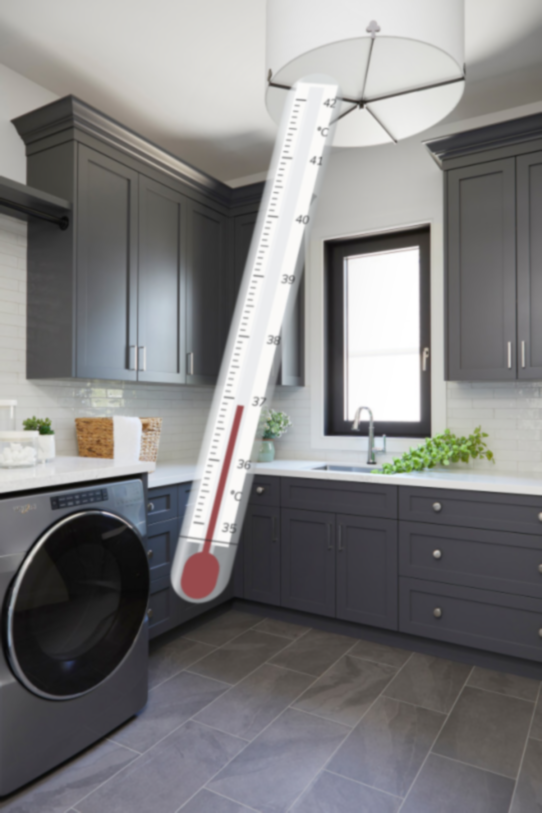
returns **36.9** °C
